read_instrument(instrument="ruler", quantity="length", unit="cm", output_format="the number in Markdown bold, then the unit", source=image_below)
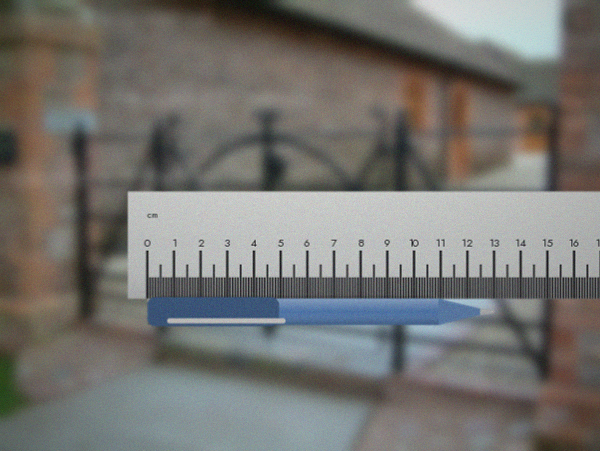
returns **13** cm
